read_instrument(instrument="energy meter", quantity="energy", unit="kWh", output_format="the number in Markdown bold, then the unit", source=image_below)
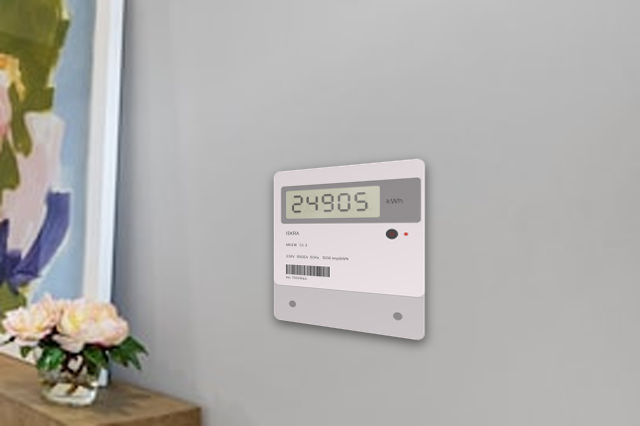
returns **24905** kWh
